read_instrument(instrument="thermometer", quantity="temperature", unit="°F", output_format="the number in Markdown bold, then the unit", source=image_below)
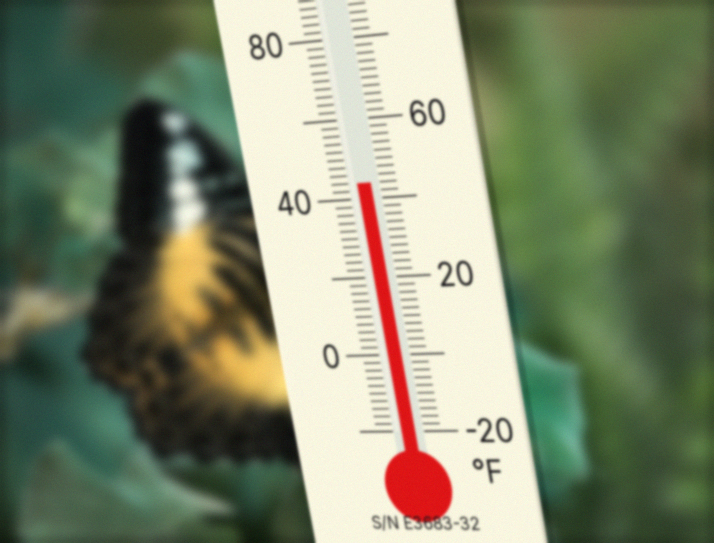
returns **44** °F
